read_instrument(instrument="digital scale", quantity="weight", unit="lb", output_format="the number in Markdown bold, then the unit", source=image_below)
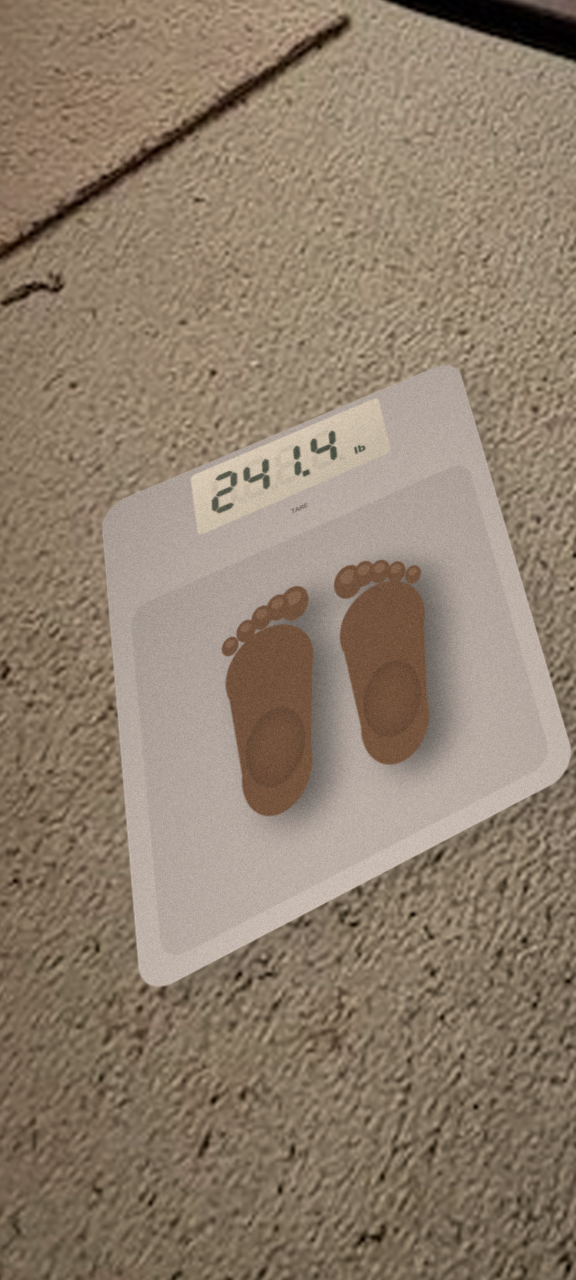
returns **241.4** lb
